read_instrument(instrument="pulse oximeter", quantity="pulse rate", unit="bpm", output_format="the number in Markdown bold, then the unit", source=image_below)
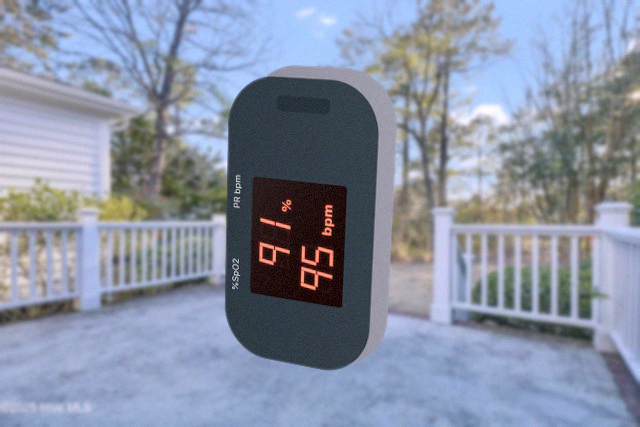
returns **95** bpm
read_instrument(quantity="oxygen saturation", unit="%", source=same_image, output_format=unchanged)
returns **91** %
